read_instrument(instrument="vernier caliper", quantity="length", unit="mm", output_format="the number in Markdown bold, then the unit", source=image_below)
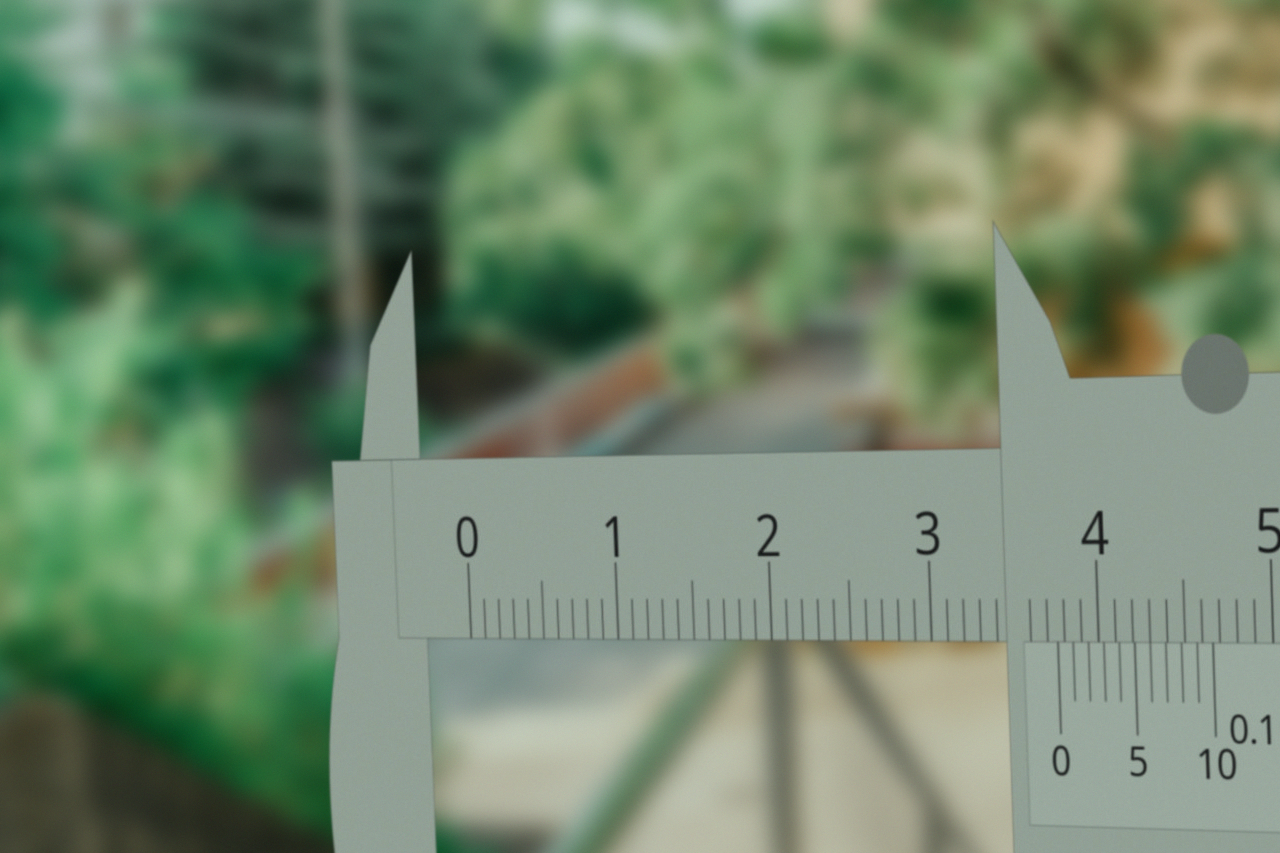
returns **37.6** mm
